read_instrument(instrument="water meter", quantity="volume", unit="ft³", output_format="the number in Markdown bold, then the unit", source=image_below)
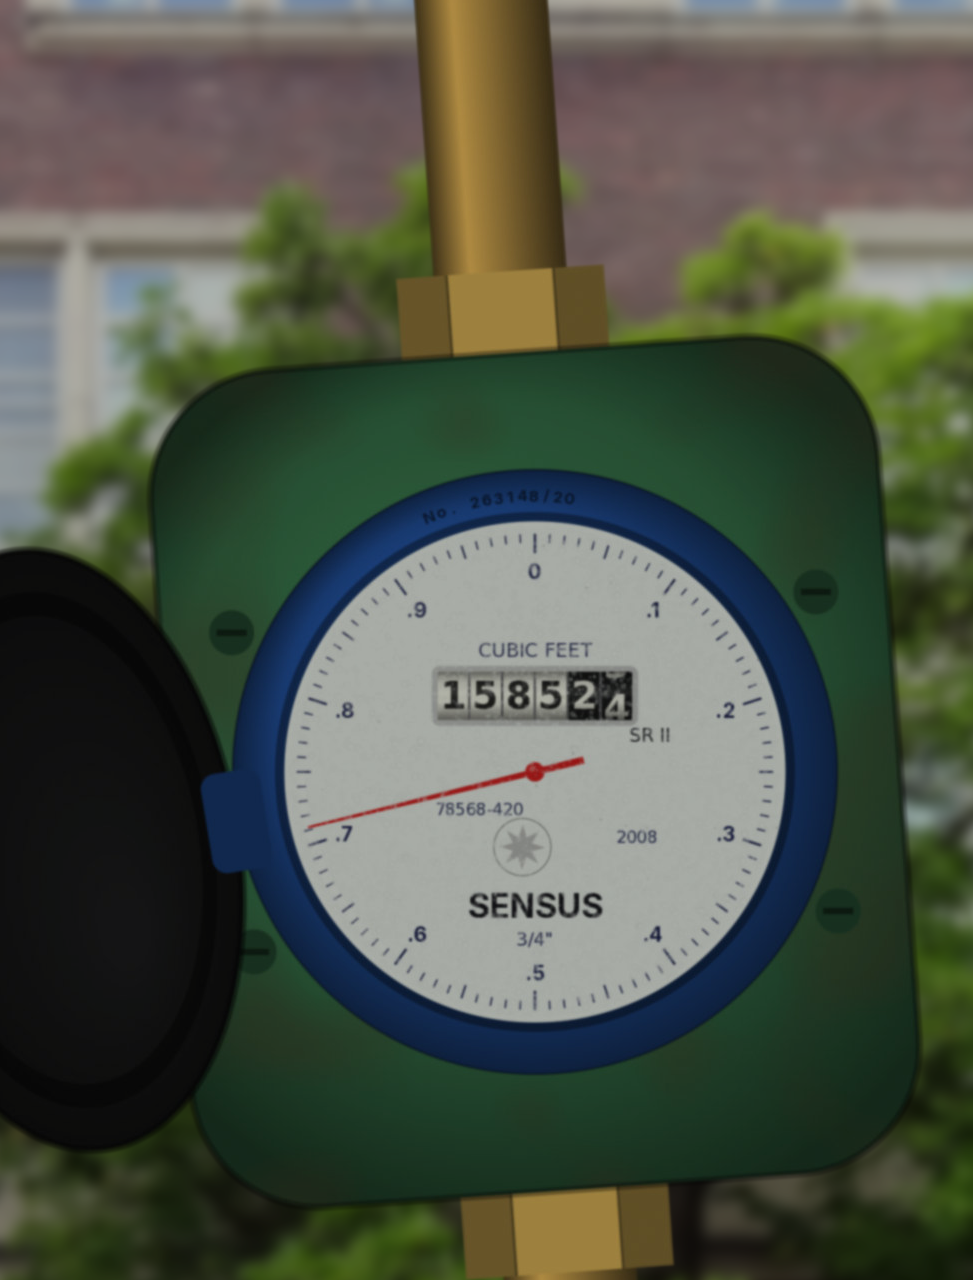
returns **158523.71** ft³
